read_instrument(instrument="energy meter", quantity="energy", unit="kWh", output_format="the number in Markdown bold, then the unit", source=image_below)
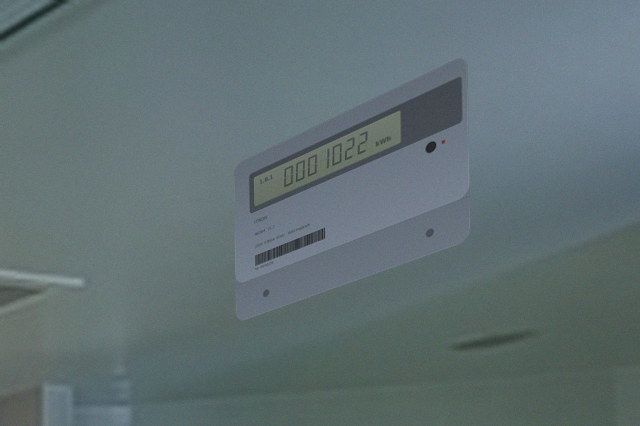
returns **1022** kWh
